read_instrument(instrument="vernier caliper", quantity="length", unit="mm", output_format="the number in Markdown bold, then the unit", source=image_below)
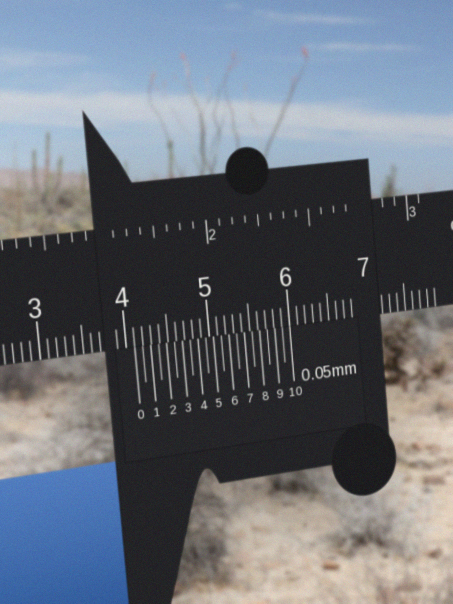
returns **41.0** mm
